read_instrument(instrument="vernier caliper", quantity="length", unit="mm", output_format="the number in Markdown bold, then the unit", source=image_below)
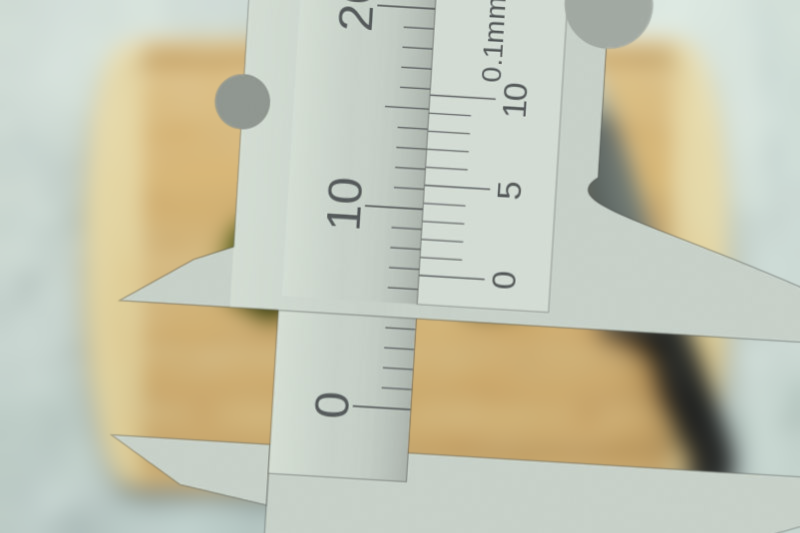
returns **6.7** mm
